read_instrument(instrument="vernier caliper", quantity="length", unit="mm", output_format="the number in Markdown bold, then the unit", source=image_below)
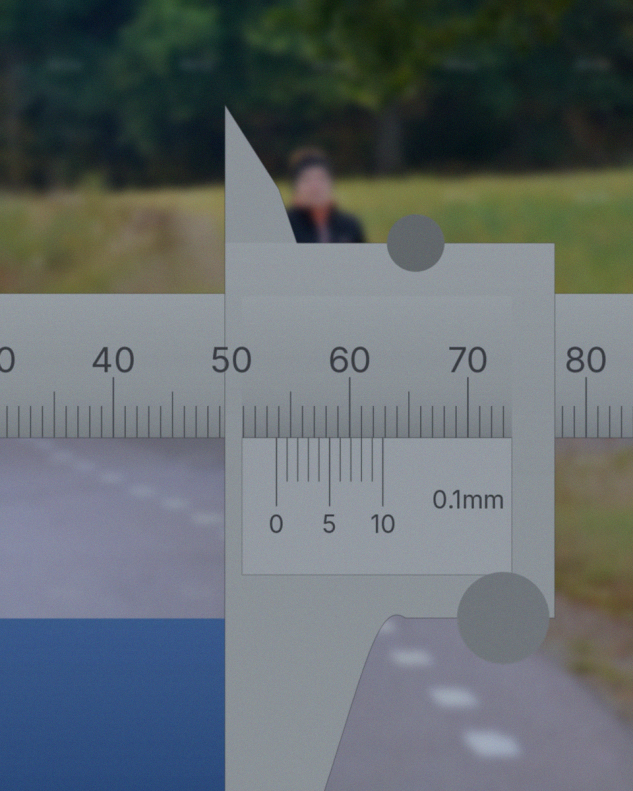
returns **53.8** mm
